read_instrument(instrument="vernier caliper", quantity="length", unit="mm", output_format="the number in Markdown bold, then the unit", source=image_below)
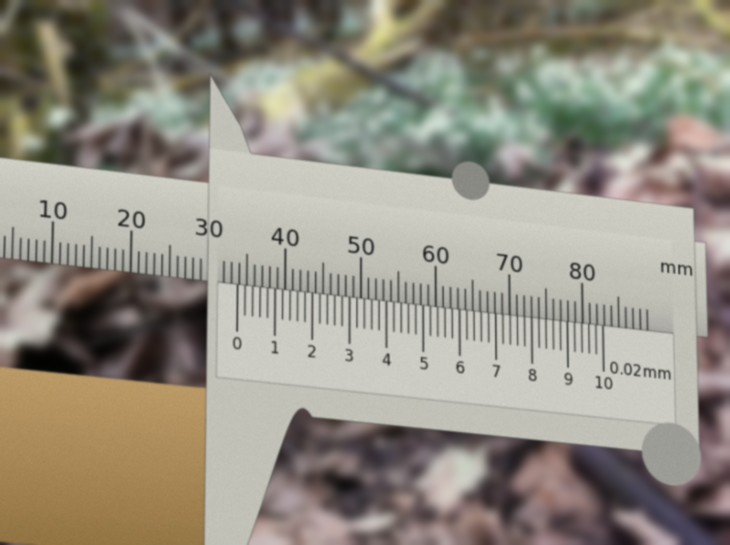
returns **33.8** mm
